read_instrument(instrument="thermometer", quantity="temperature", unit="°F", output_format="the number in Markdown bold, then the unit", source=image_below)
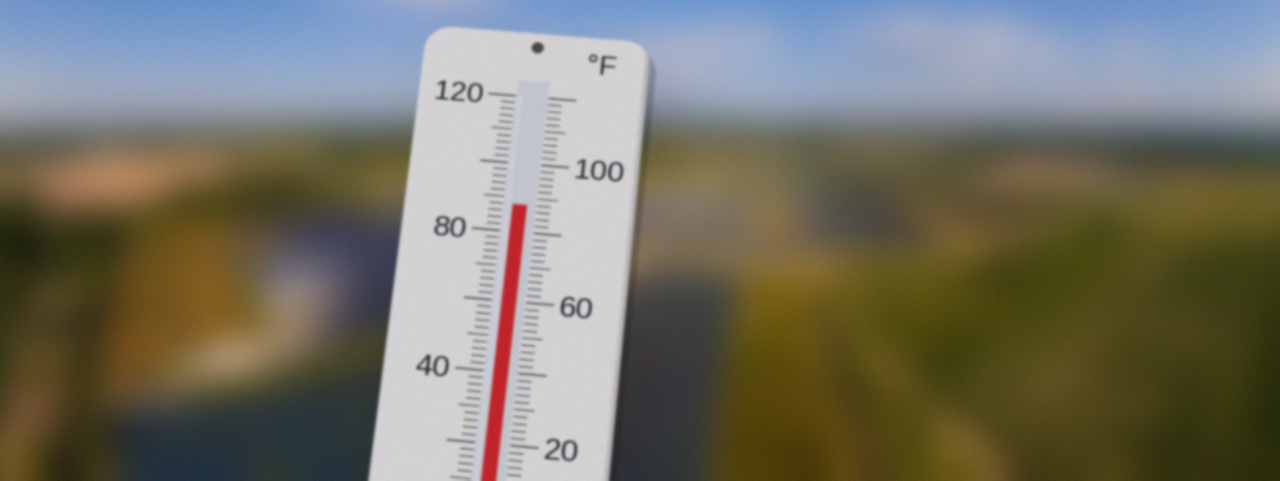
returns **88** °F
